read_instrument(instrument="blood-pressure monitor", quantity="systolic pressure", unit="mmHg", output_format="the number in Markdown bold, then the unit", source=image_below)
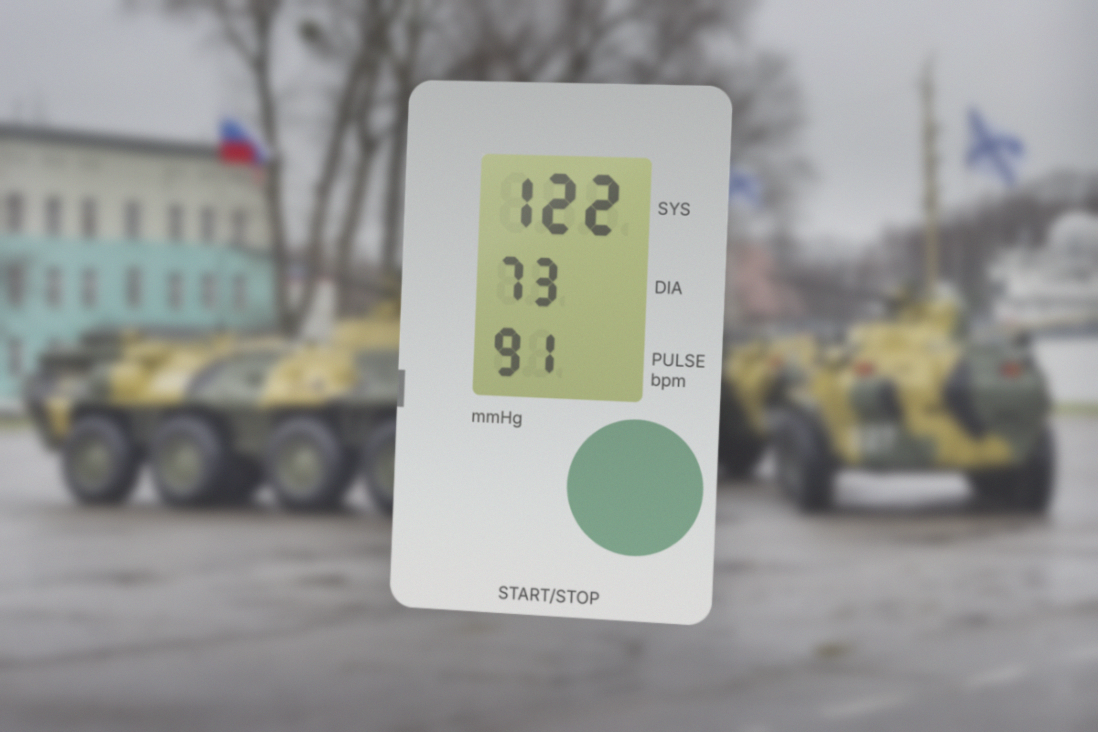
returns **122** mmHg
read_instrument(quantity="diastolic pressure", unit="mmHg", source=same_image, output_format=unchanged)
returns **73** mmHg
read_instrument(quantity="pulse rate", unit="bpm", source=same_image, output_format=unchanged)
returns **91** bpm
